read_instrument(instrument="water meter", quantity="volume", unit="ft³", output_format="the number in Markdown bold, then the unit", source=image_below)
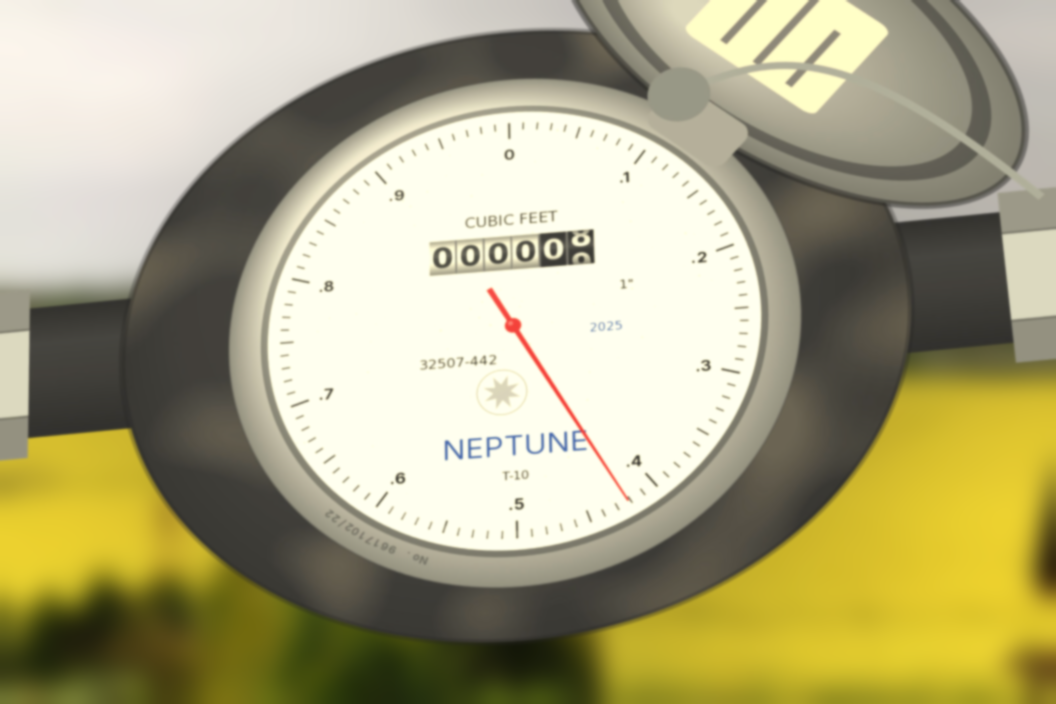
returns **8.42** ft³
